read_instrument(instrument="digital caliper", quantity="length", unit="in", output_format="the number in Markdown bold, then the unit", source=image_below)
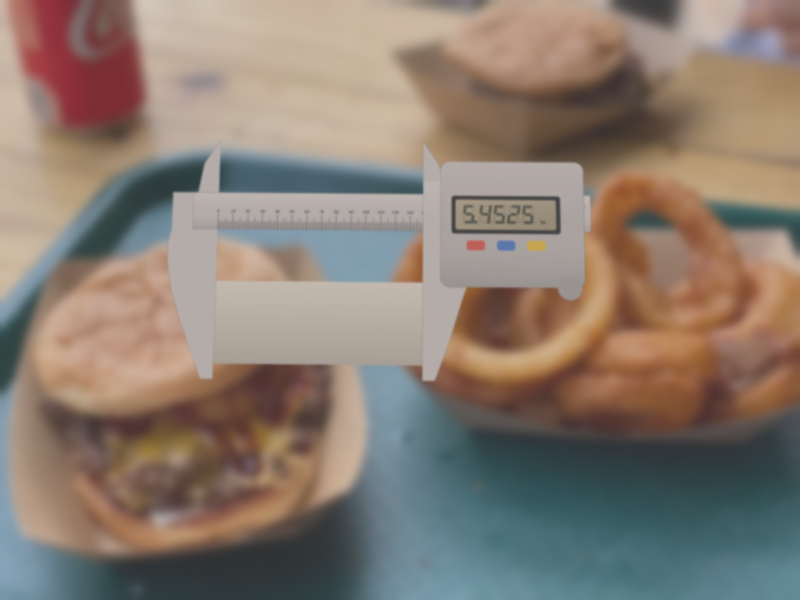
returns **5.4525** in
